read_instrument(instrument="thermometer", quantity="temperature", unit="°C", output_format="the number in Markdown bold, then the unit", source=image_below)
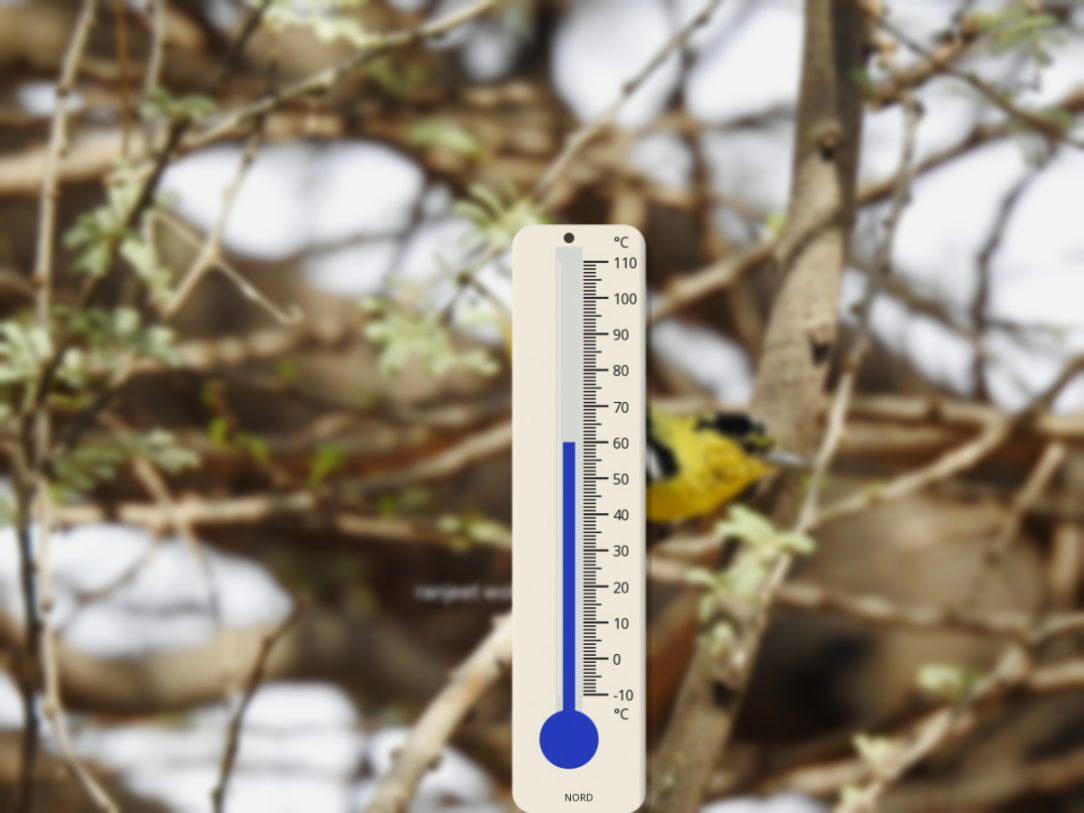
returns **60** °C
